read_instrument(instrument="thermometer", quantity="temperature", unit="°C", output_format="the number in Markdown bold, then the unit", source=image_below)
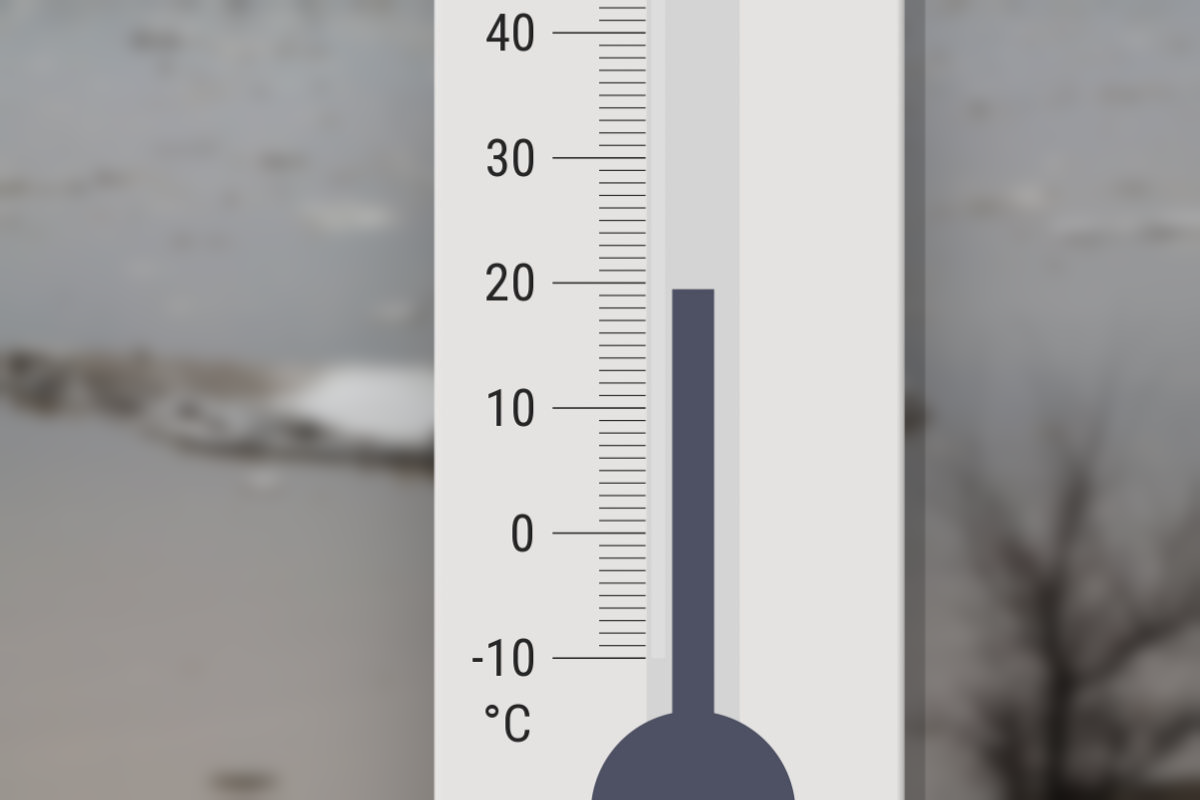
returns **19.5** °C
